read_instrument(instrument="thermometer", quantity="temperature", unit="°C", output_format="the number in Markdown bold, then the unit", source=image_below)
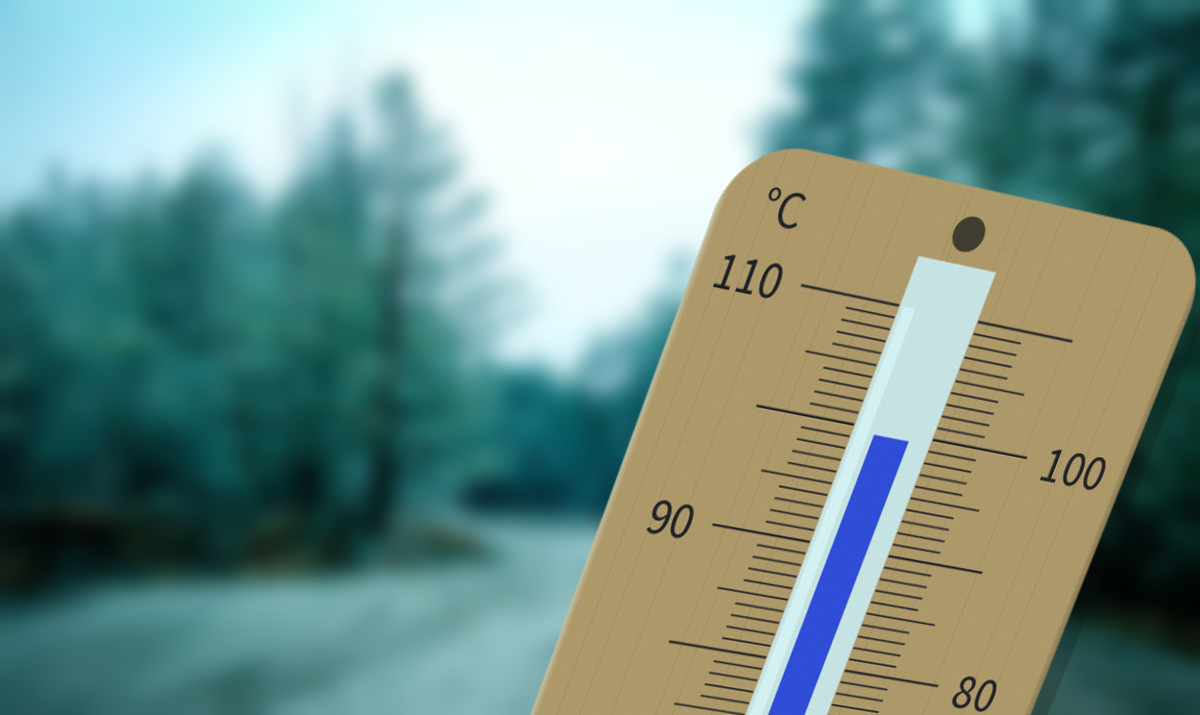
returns **99.5** °C
